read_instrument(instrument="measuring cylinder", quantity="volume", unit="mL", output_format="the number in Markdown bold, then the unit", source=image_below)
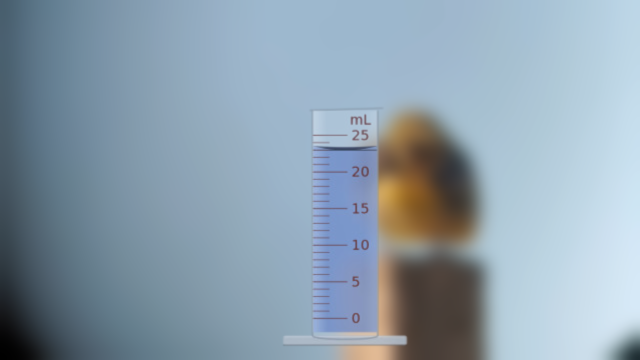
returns **23** mL
